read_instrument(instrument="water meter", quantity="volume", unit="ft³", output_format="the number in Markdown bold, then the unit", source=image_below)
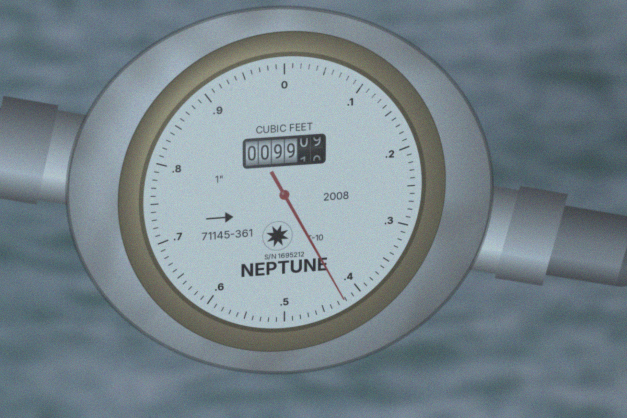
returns **9909.42** ft³
